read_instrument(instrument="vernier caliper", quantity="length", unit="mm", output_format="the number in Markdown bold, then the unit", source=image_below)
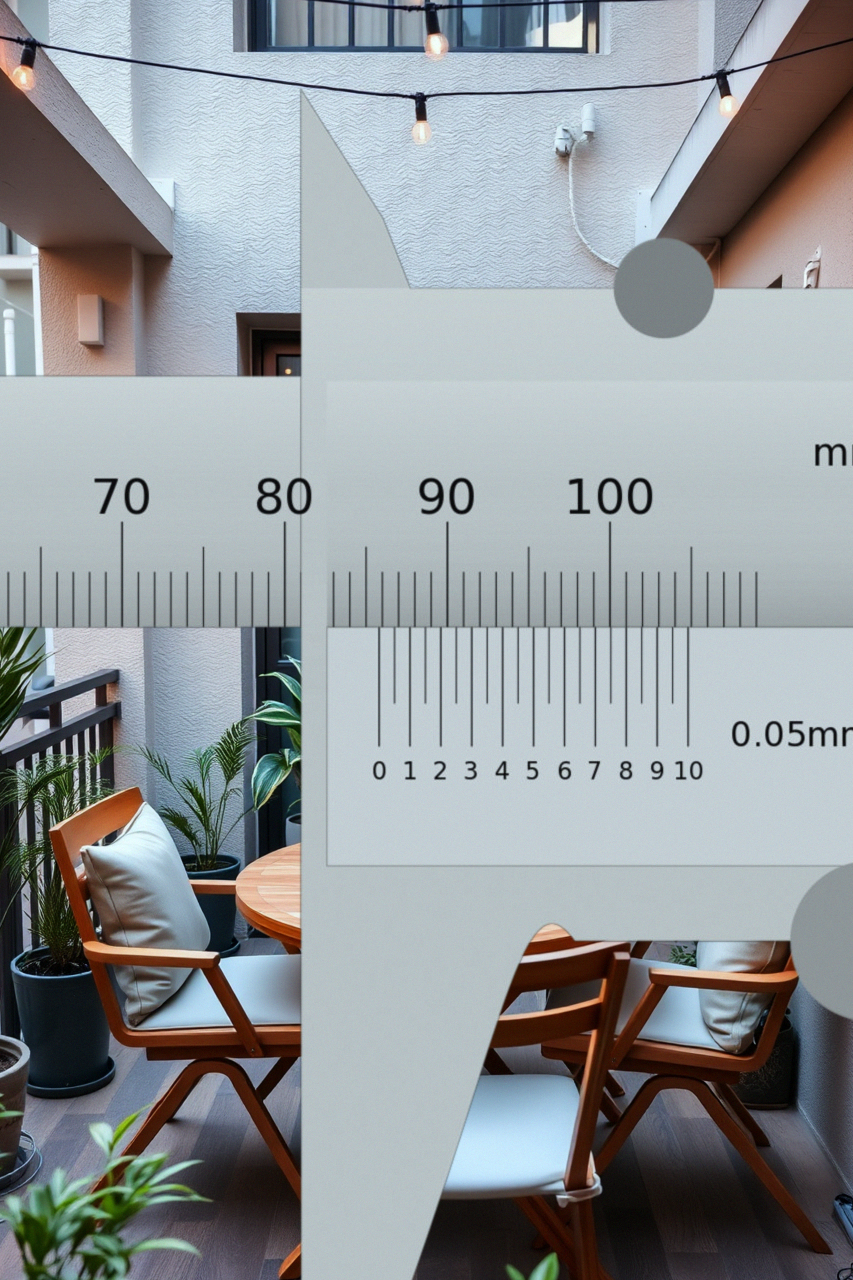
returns **85.8** mm
